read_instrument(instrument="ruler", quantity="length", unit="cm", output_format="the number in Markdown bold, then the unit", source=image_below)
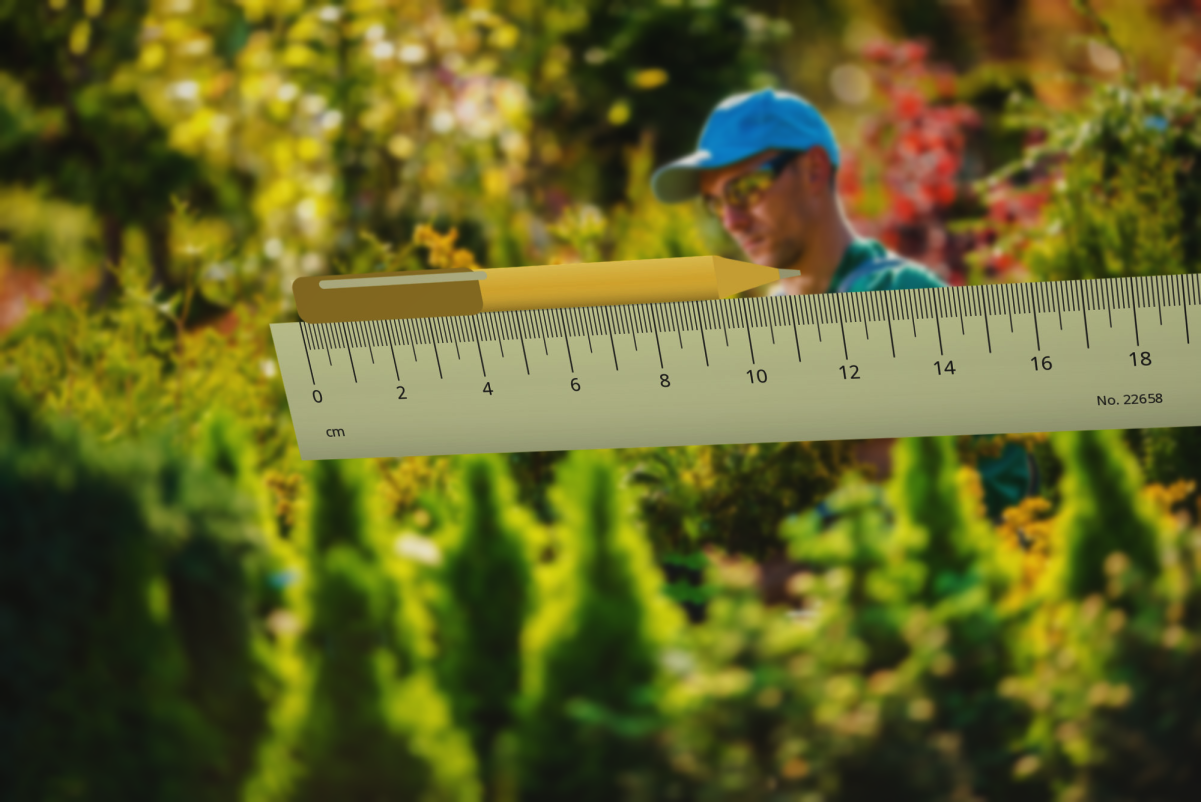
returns **11.3** cm
